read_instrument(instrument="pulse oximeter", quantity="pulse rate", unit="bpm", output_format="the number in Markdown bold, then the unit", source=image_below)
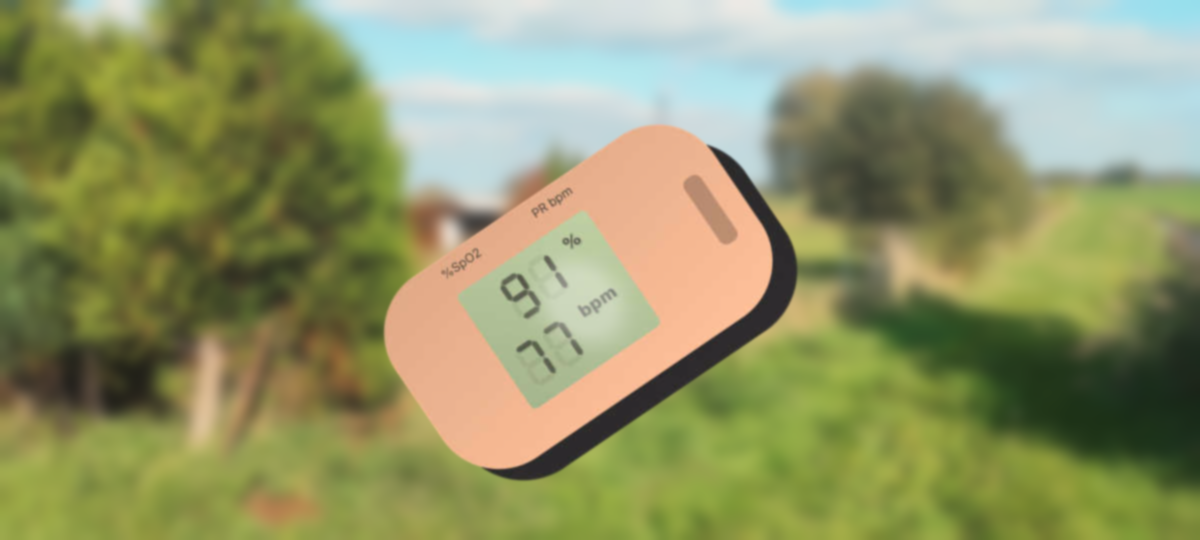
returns **77** bpm
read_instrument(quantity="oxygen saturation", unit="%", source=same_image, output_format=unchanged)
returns **91** %
